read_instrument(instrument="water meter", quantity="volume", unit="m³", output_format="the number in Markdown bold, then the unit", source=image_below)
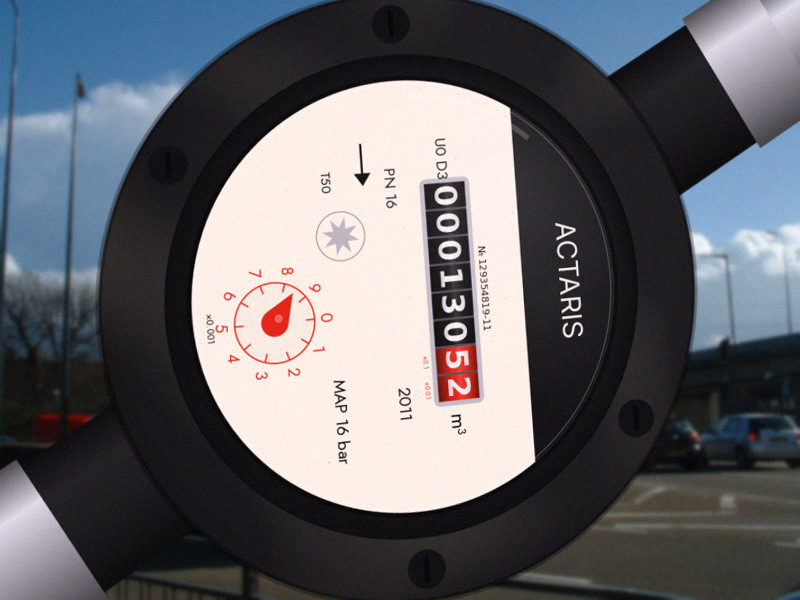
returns **130.528** m³
